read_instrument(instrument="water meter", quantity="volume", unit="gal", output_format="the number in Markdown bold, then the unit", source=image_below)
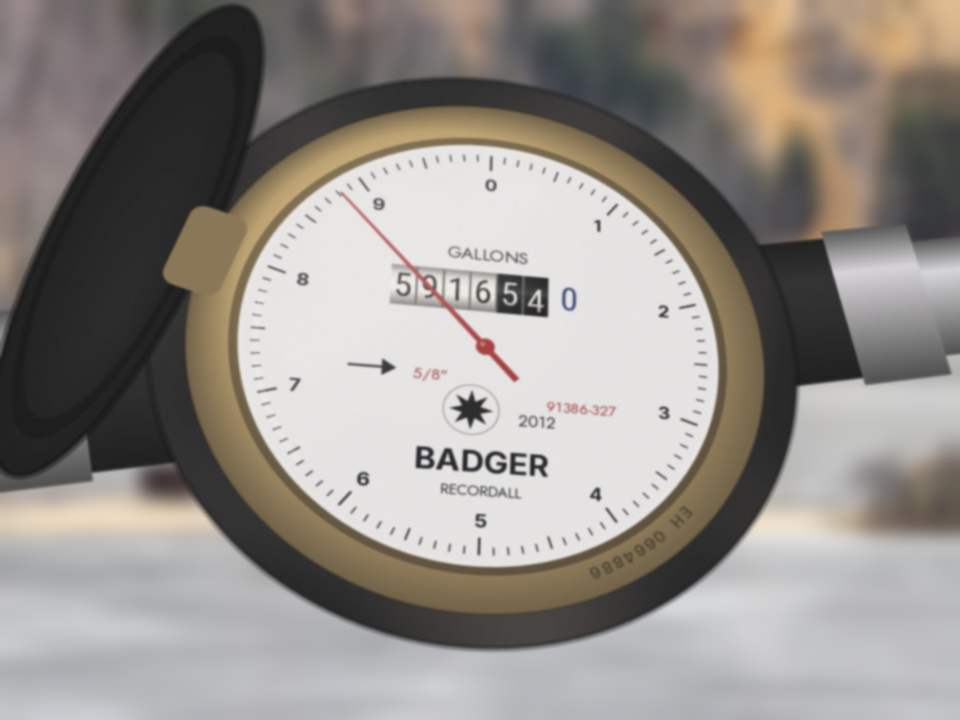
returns **5916538.8** gal
